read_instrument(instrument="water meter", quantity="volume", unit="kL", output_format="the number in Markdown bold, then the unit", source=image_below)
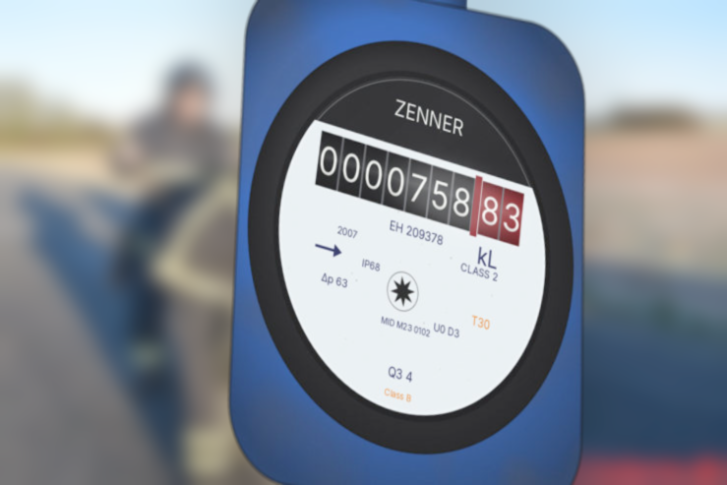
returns **758.83** kL
